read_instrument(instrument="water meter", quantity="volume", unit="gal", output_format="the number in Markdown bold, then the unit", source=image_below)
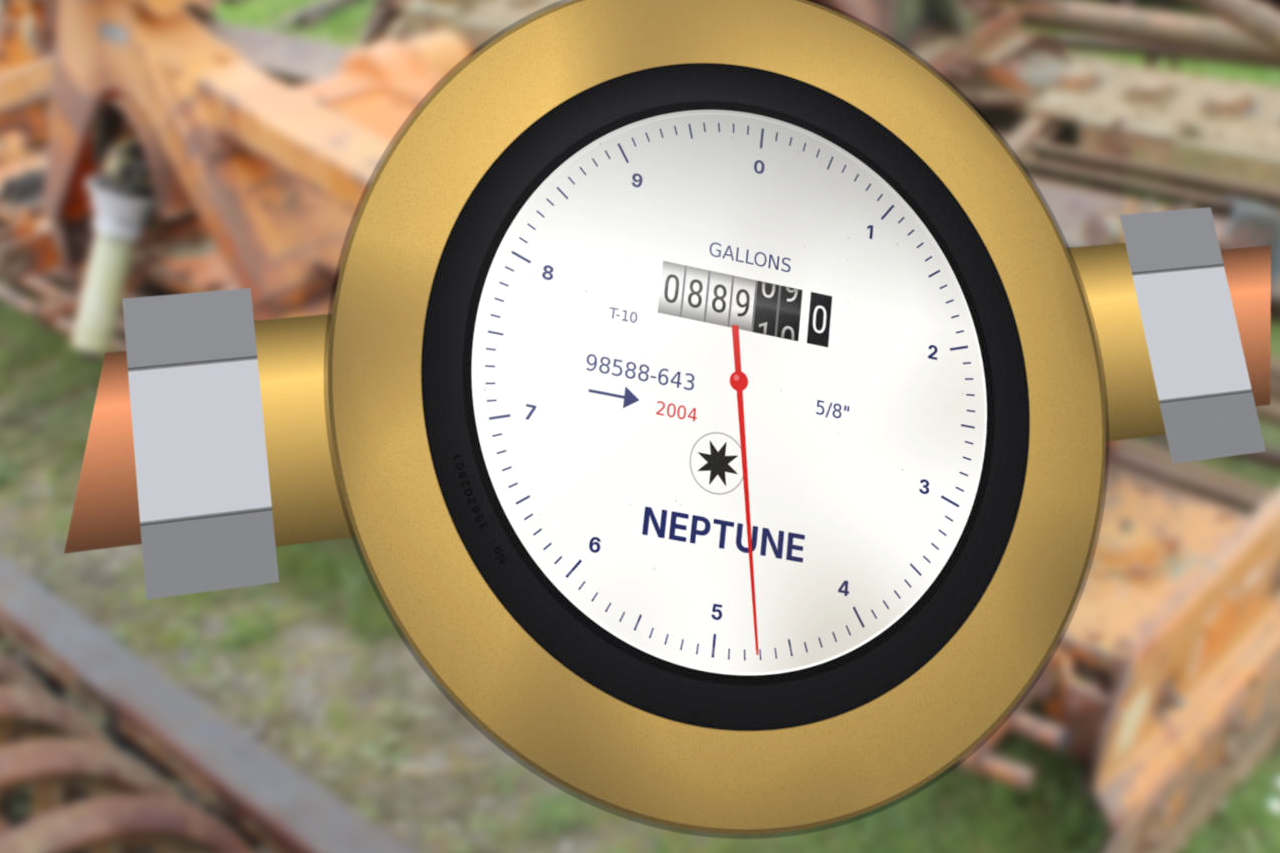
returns **889094.7** gal
